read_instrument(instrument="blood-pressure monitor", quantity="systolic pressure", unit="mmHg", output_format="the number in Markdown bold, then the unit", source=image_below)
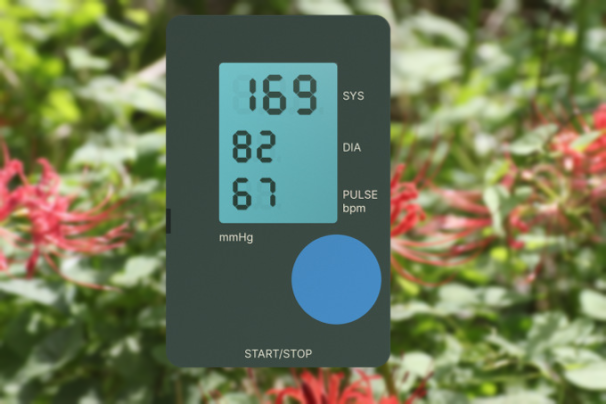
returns **169** mmHg
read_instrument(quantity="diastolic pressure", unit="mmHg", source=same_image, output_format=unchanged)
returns **82** mmHg
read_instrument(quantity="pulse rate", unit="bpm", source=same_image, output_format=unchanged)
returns **67** bpm
